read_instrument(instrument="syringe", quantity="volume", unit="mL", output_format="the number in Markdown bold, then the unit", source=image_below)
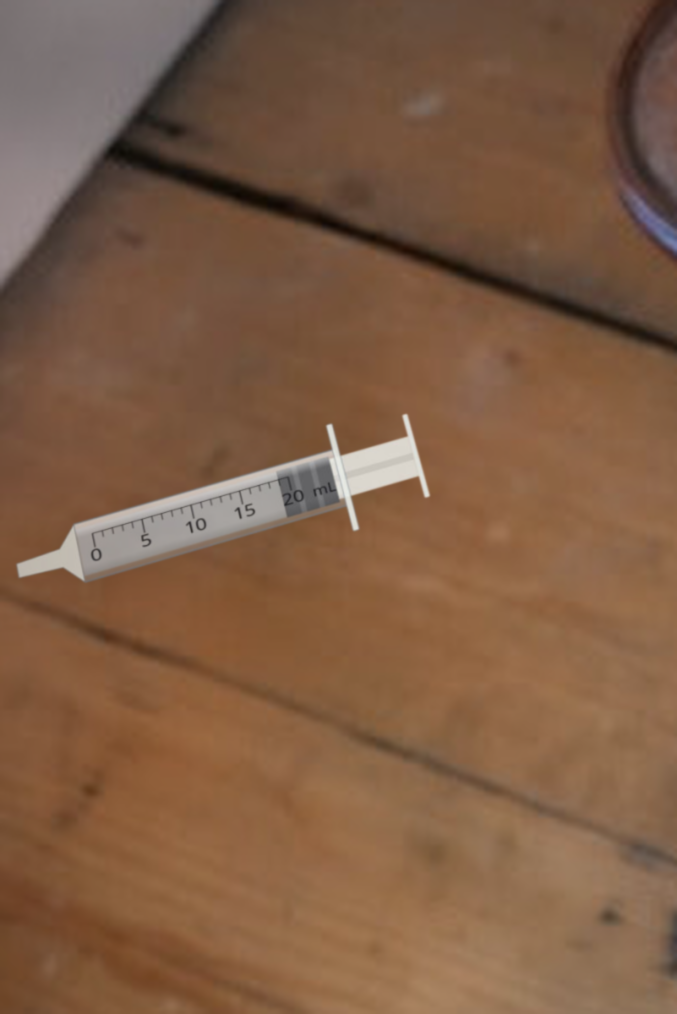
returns **19** mL
